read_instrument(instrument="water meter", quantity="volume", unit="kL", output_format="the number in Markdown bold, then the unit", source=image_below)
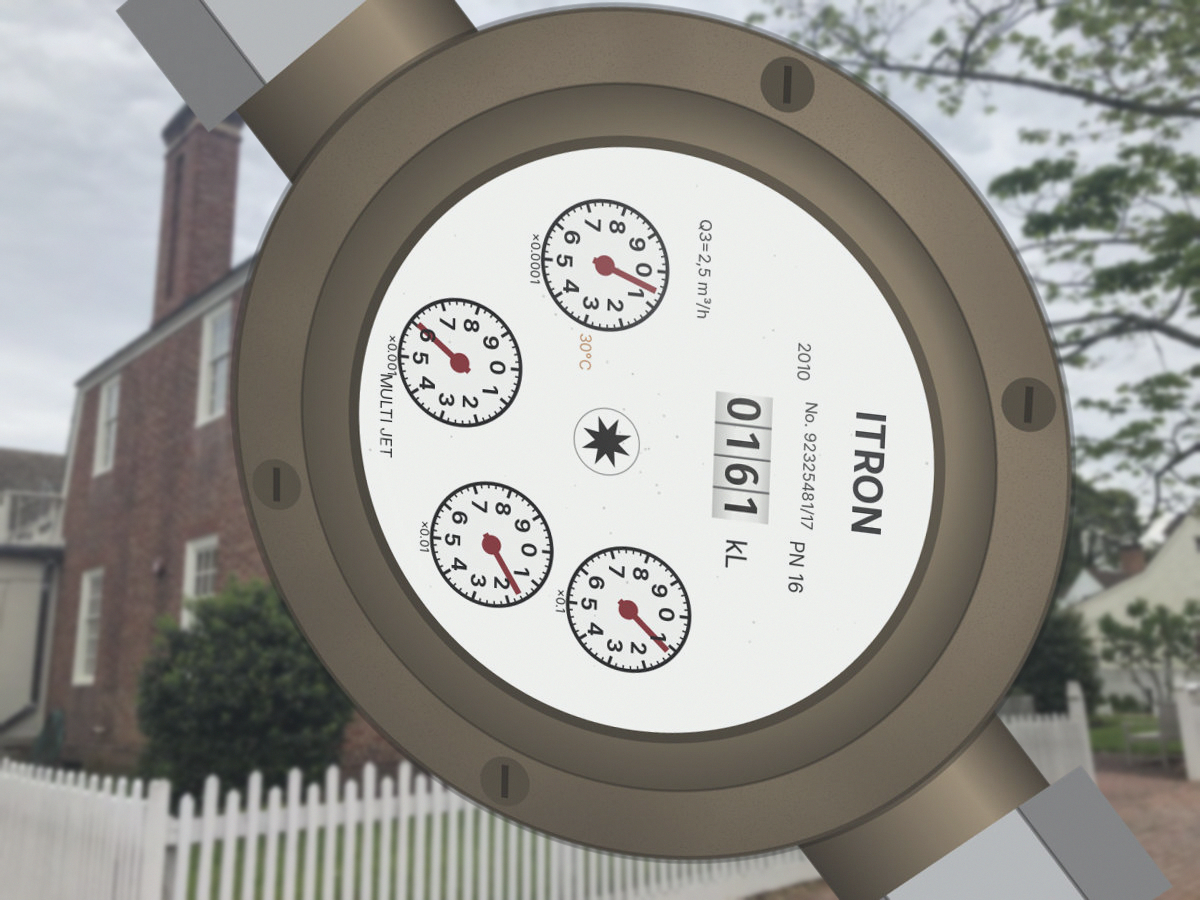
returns **161.1160** kL
